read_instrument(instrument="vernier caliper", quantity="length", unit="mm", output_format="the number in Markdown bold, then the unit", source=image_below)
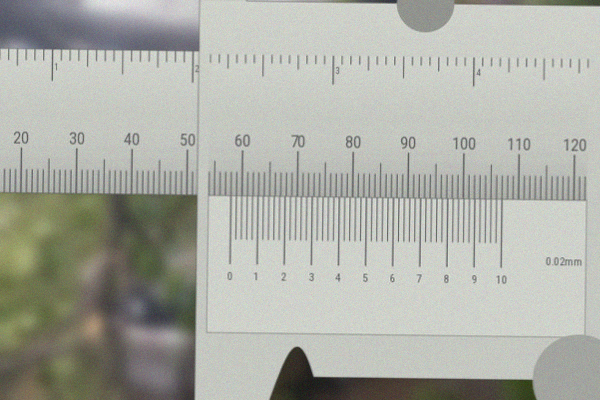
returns **58.0** mm
